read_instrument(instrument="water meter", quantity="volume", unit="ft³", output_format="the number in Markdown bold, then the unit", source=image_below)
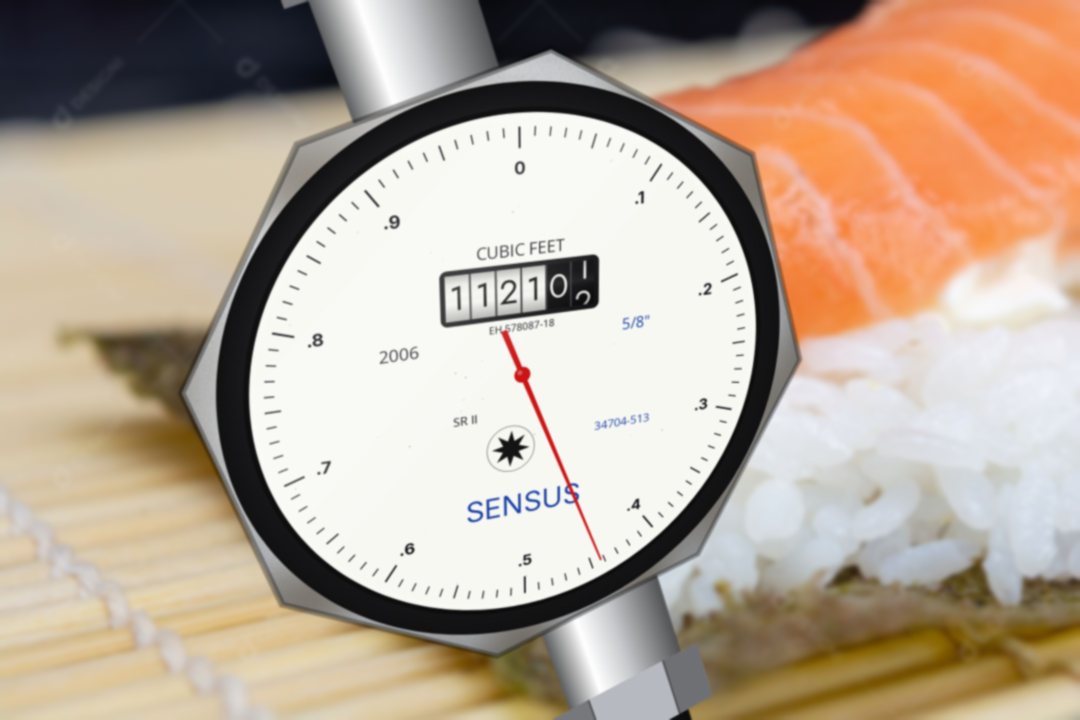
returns **112101.44** ft³
